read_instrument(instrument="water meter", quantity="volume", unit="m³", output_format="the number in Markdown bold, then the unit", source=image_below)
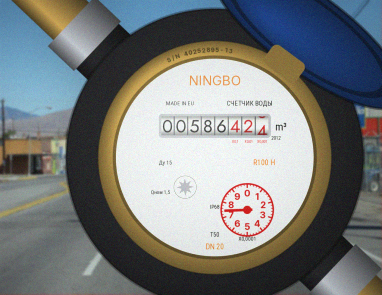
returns **586.4237** m³
